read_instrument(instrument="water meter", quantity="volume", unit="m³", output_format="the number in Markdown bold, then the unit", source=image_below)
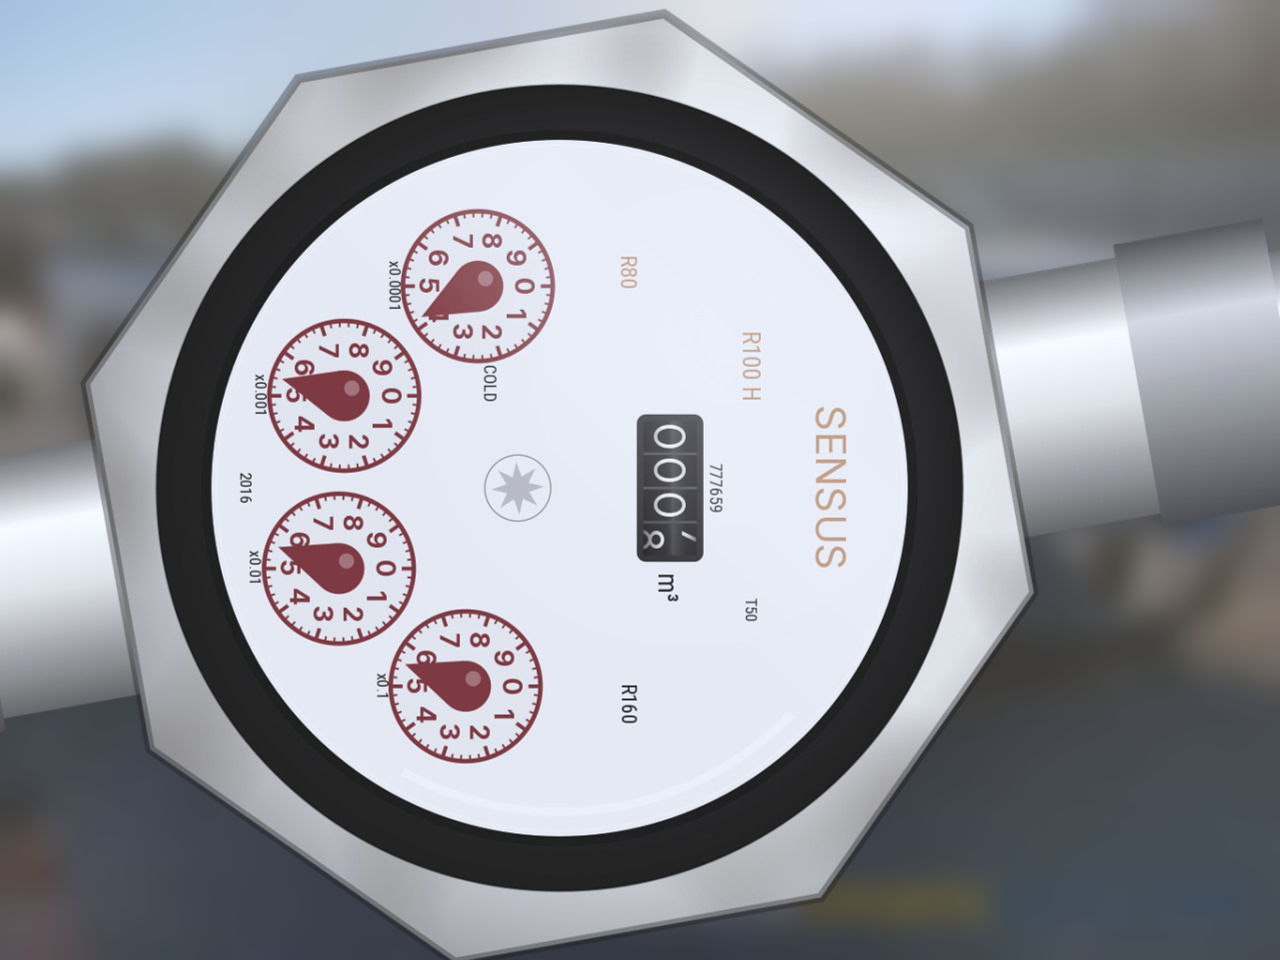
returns **7.5554** m³
